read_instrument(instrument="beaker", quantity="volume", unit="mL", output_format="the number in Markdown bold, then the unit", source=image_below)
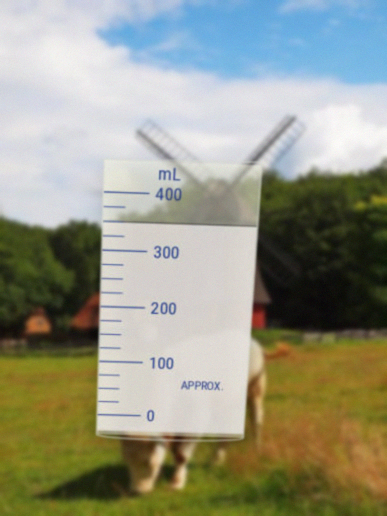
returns **350** mL
